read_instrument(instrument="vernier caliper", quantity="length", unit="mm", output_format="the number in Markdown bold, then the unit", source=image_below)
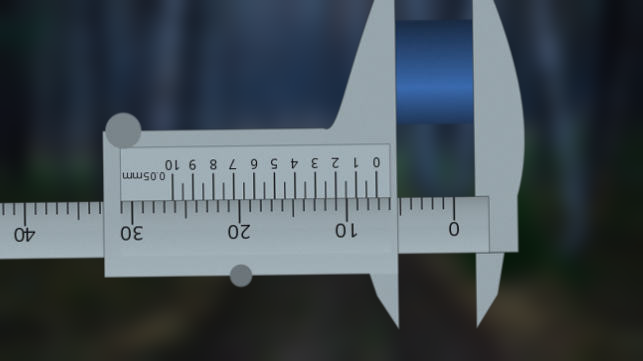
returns **7.2** mm
